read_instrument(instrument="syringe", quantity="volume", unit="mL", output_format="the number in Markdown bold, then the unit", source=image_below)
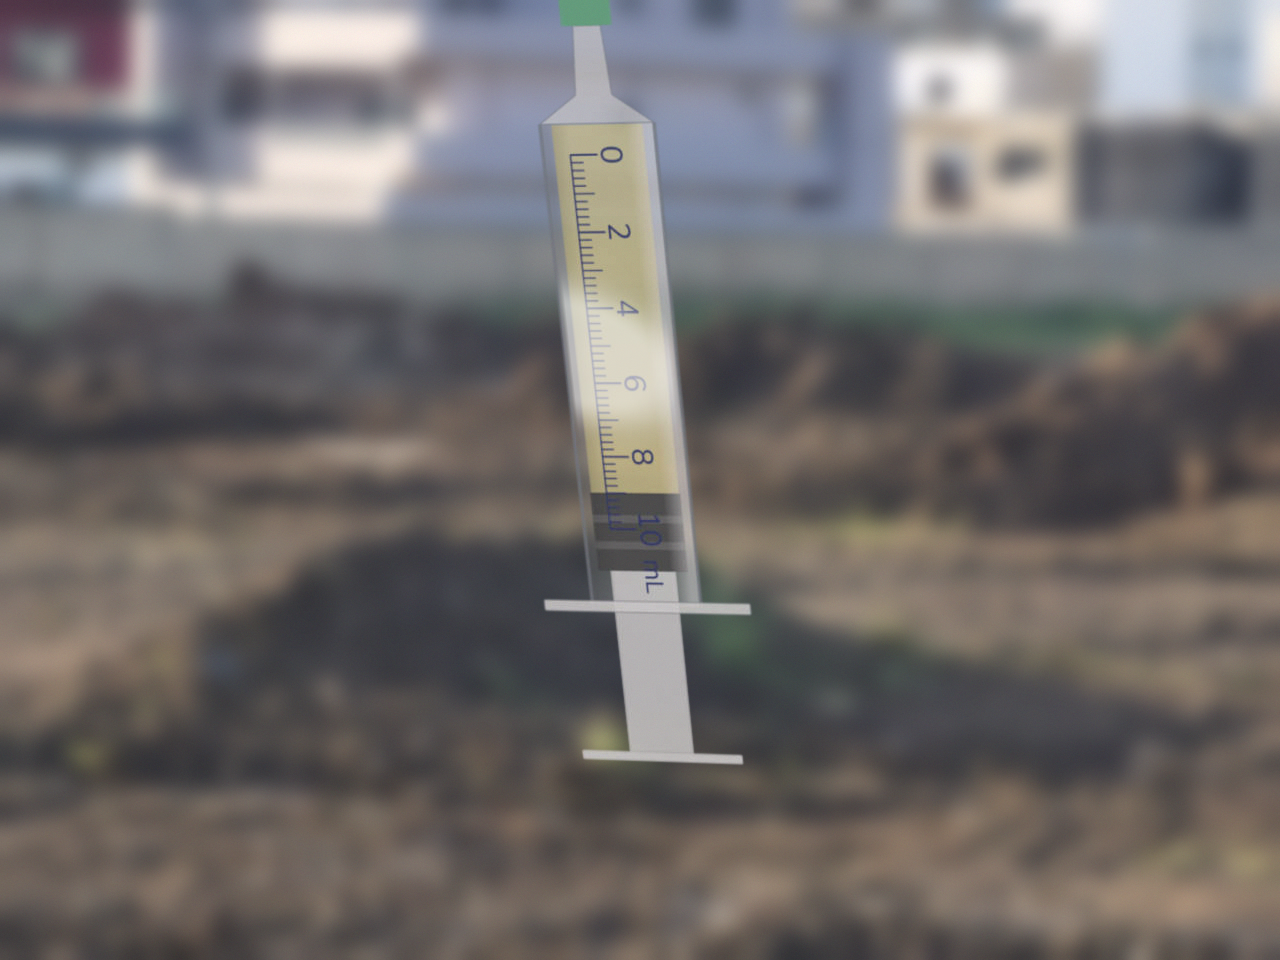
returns **9** mL
